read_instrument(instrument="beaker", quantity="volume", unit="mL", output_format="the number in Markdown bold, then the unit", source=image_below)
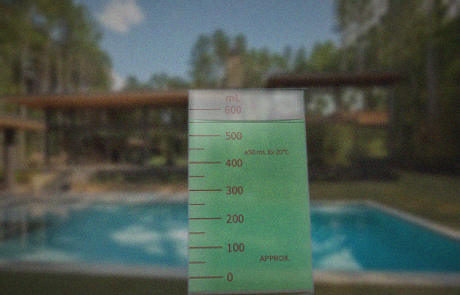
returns **550** mL
